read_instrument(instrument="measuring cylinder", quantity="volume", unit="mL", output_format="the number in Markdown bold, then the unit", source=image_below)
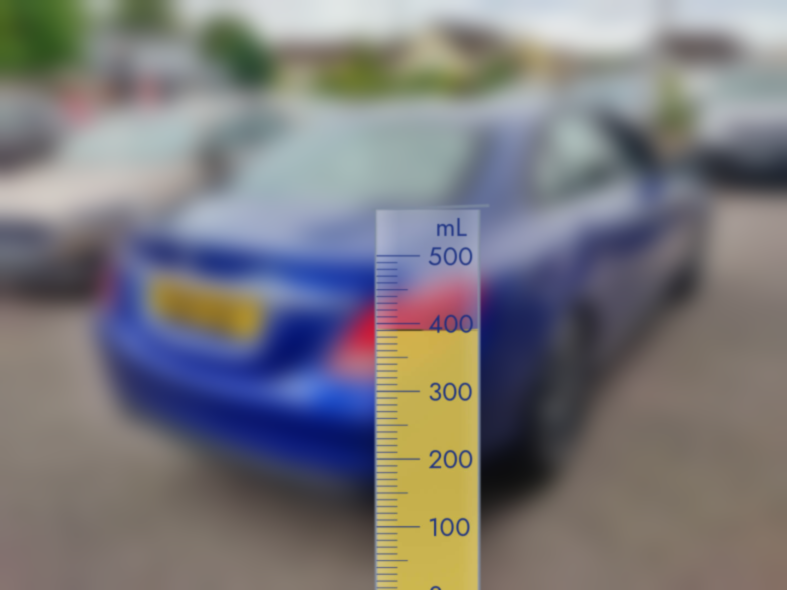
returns **390** mL
